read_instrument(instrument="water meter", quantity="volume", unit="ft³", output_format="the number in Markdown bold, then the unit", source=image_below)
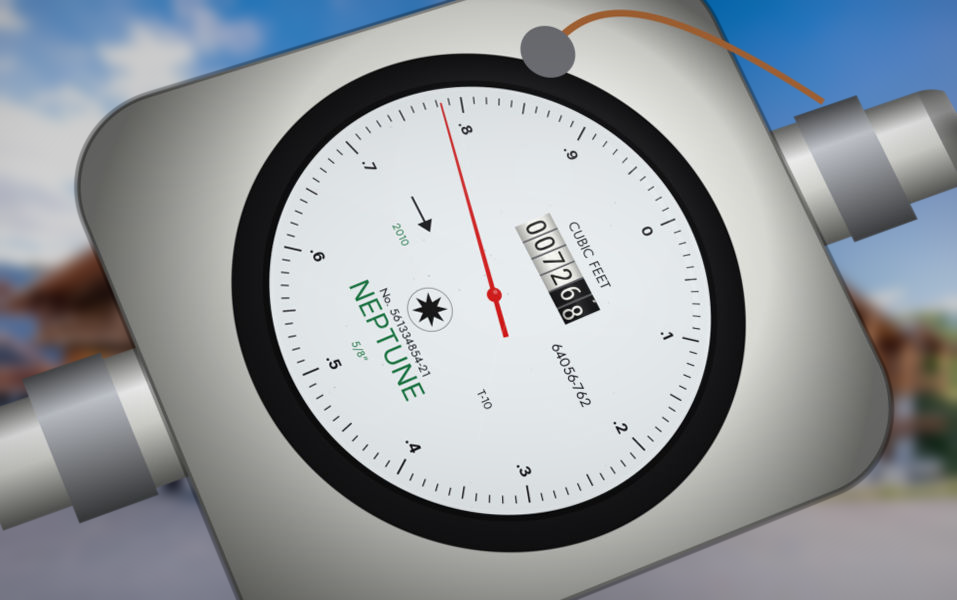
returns **7267.78** ft³
